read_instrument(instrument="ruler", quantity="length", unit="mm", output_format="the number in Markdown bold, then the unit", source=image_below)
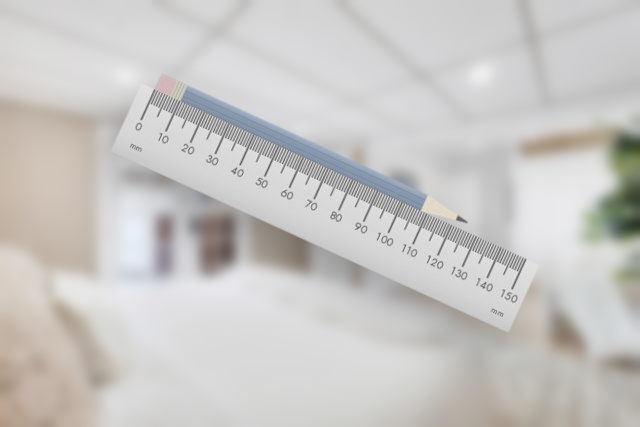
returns **125** mm
